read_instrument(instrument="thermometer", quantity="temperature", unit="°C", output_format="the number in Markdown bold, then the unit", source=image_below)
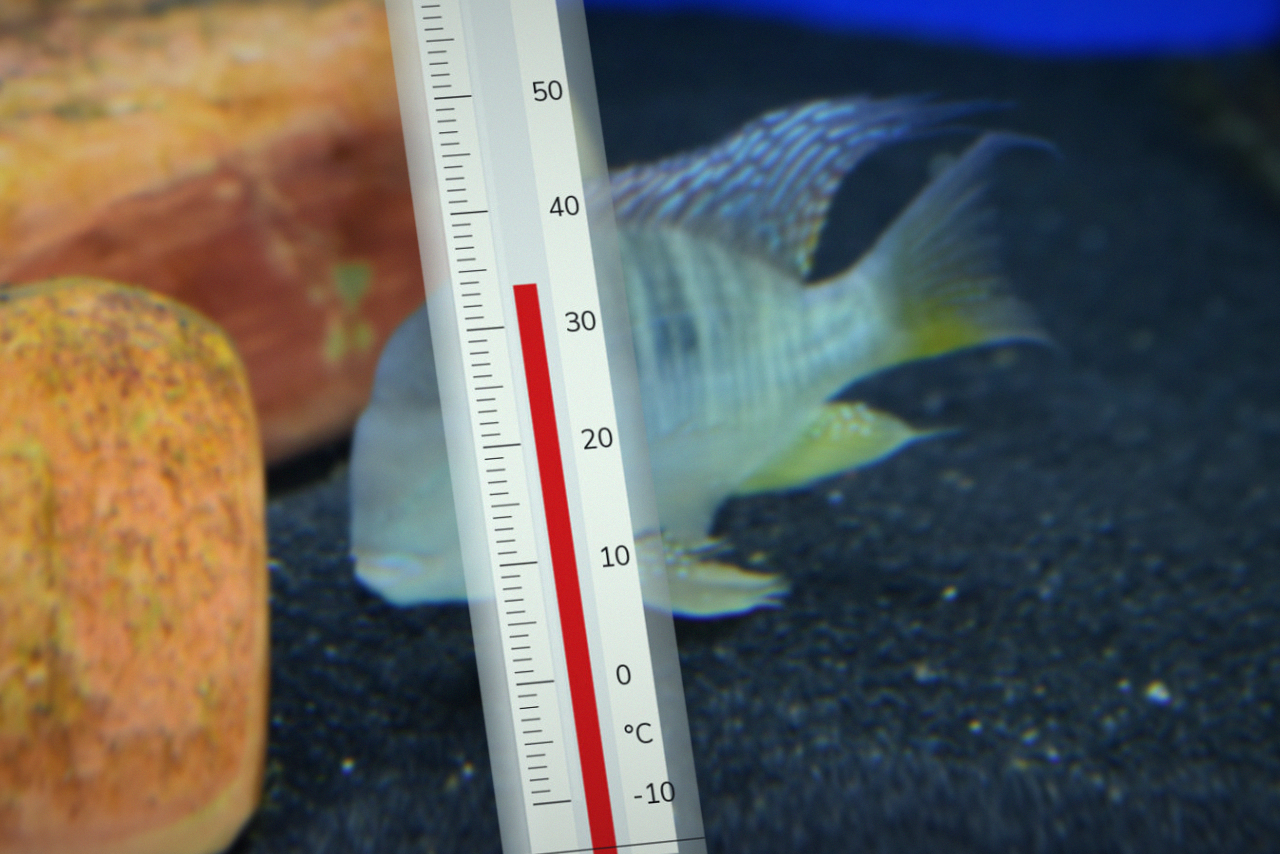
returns **33.5** °C
